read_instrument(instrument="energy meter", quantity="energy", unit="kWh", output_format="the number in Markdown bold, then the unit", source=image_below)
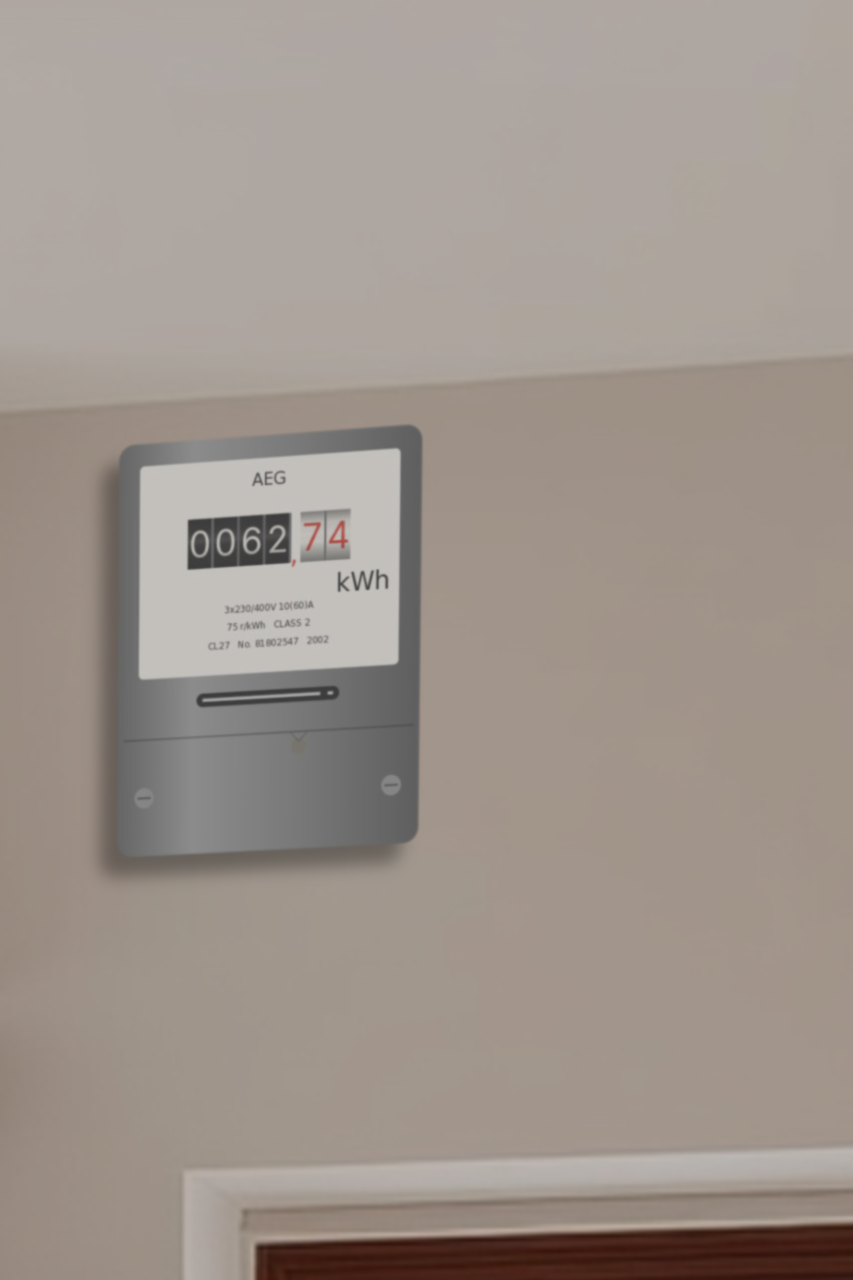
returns **62.74** kWh
